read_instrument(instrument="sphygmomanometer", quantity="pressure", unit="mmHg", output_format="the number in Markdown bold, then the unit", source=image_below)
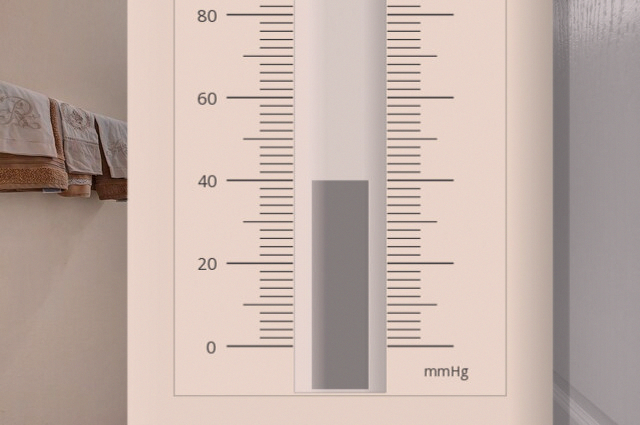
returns **40** mmHg
